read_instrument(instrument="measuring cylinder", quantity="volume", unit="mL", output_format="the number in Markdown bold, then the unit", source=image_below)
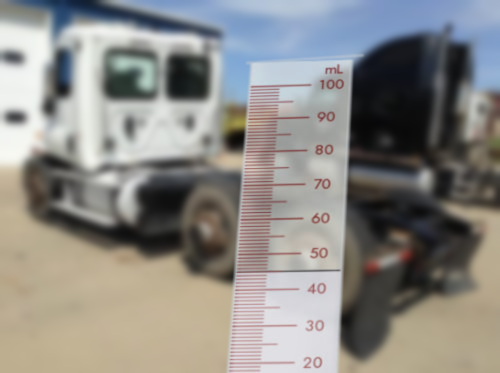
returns **45** mL
